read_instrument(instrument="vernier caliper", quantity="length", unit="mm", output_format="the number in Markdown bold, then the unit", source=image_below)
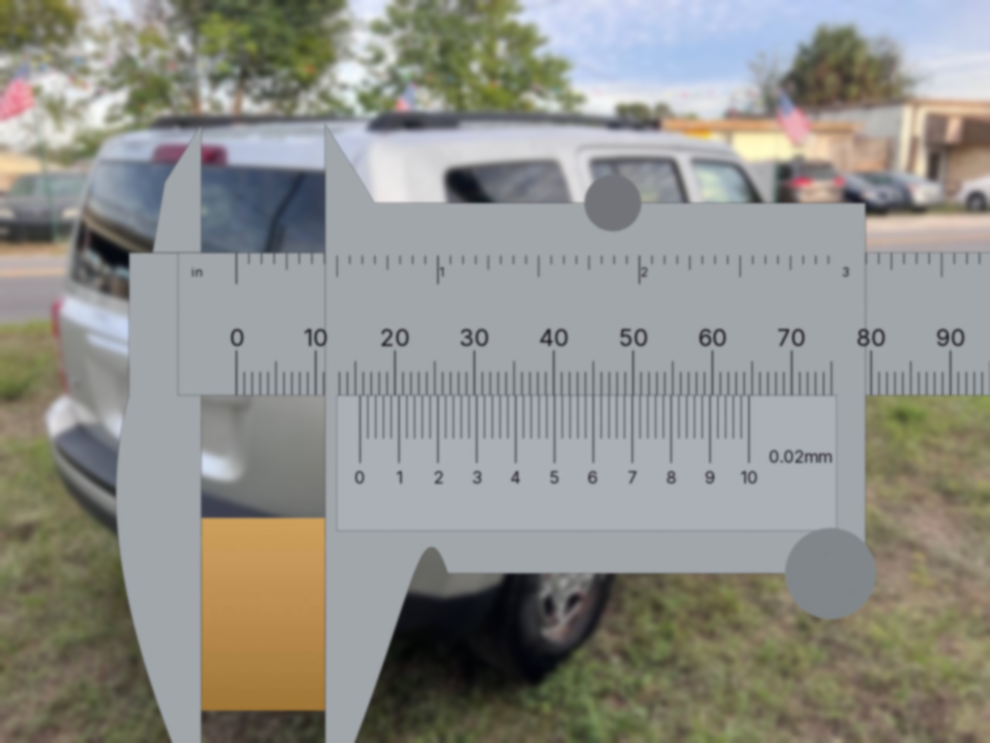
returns **15.6** mm
